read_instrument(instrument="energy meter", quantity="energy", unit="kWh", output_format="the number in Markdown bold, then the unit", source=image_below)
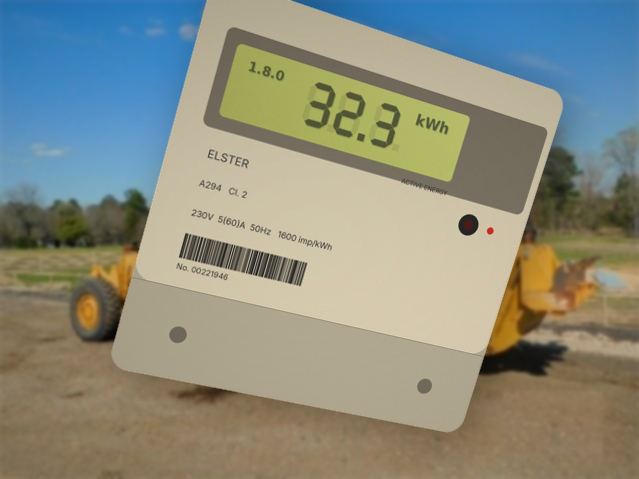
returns **32.3** kWh
